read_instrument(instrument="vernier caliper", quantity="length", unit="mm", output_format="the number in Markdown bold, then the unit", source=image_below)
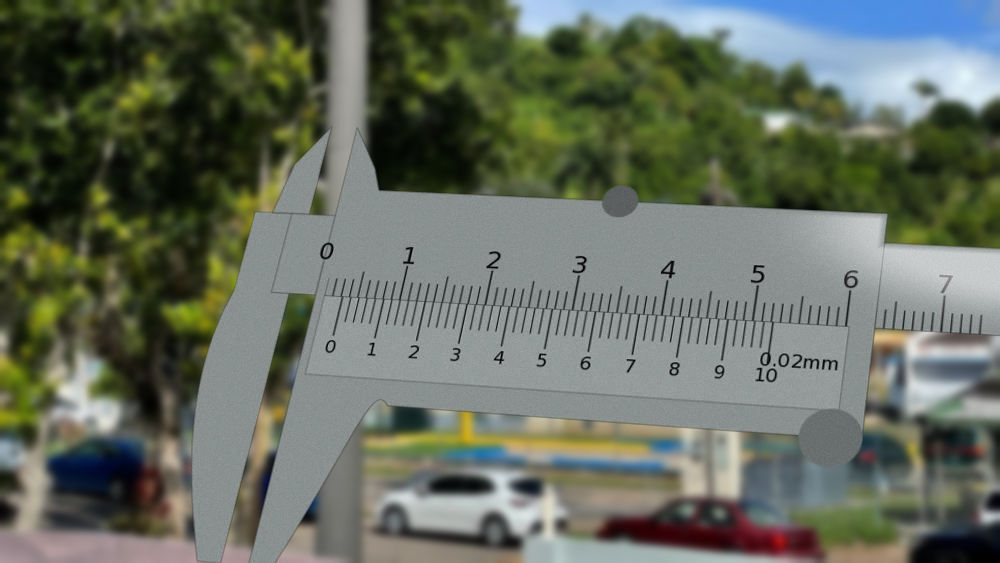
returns **3.2** mm
